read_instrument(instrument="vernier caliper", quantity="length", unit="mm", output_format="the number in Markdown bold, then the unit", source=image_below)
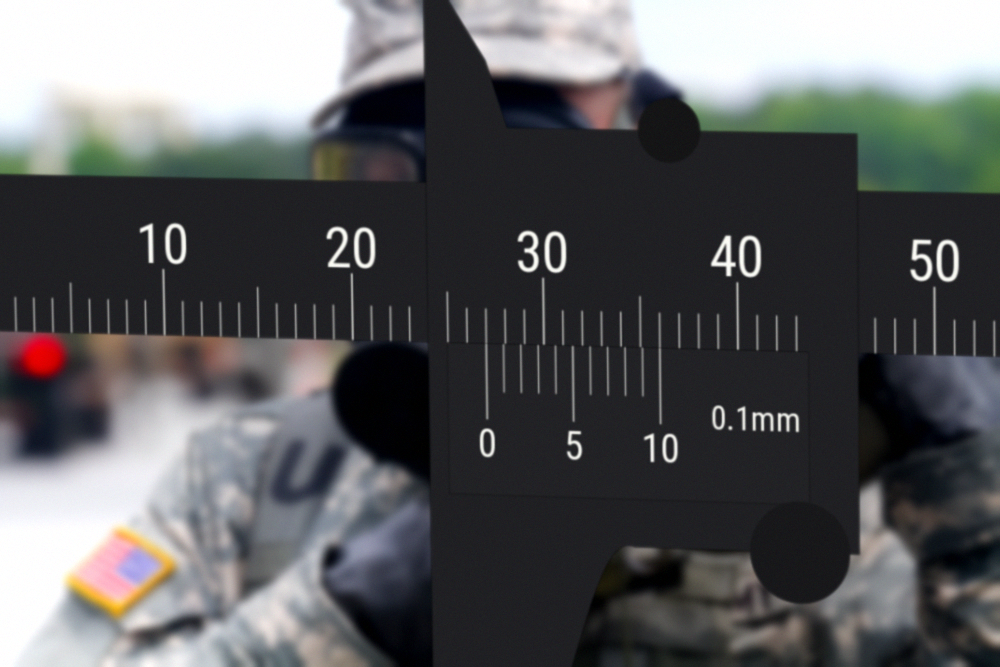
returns **27.0** mm
